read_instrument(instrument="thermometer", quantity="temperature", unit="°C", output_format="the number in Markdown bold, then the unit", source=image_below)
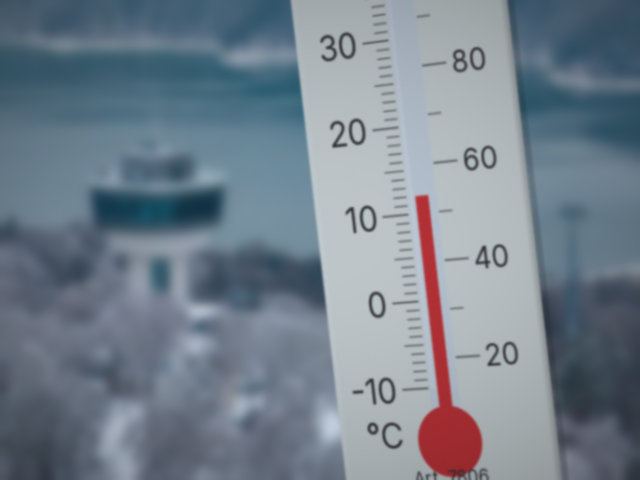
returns **12** °C
